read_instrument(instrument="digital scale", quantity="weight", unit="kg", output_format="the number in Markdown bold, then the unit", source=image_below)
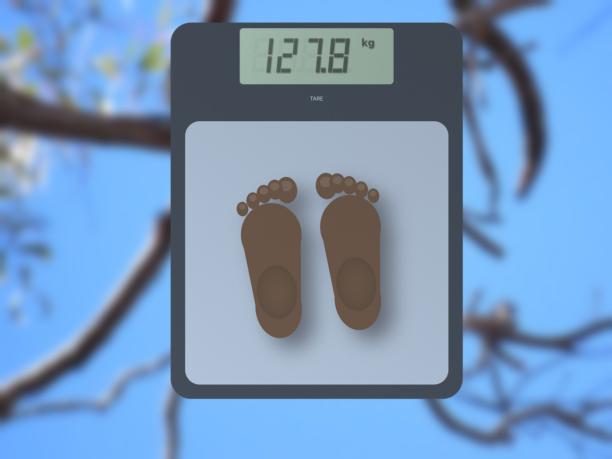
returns **127.8** kg
